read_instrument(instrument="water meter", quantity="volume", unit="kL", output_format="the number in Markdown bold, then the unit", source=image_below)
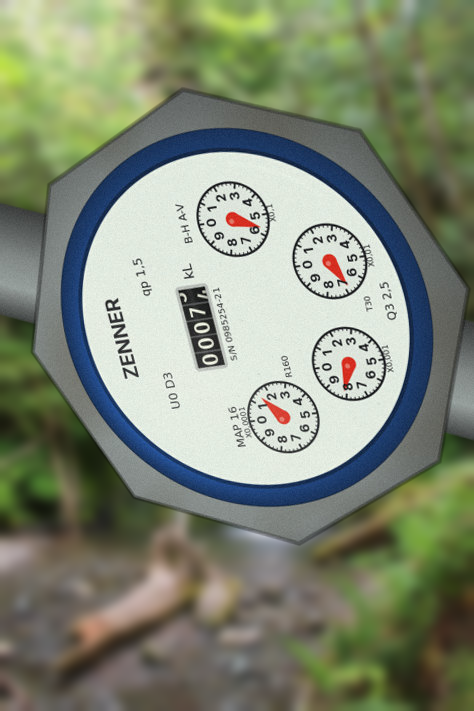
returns **73.5681** kL
